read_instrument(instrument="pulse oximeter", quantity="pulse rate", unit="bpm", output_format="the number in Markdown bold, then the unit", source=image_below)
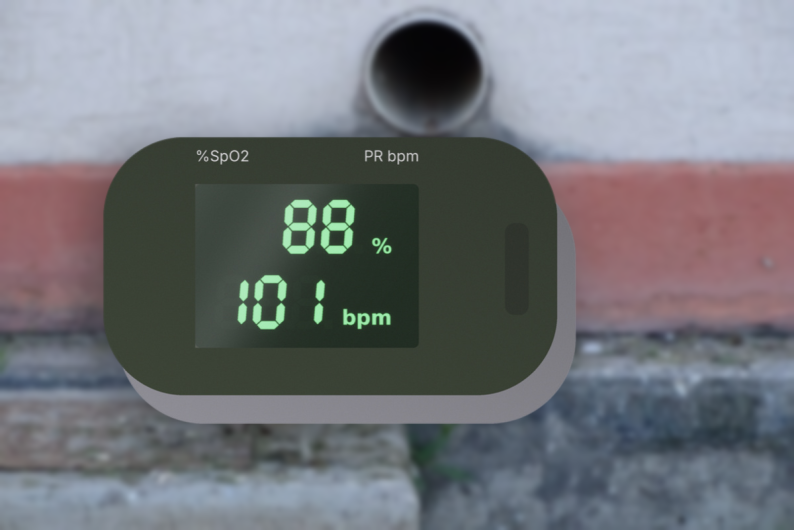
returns **101** bpm
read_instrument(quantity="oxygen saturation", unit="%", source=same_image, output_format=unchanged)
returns **88** %
